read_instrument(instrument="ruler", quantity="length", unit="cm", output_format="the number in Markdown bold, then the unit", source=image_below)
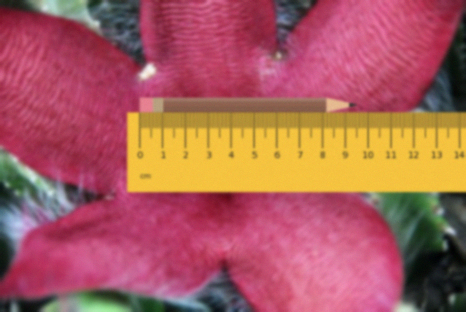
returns **9.5** cm
